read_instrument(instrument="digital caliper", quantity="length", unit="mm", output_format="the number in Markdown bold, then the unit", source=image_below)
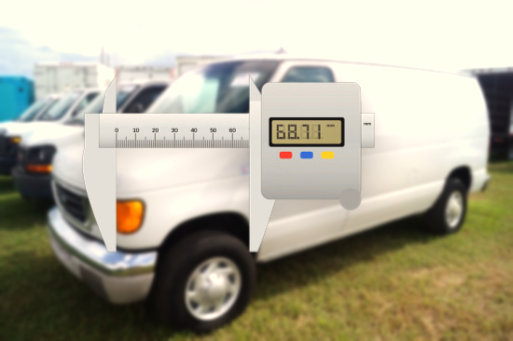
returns **68.71** mm
